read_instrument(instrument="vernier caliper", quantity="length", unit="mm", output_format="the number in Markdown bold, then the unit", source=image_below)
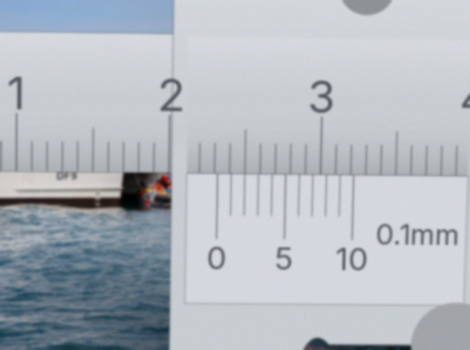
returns **23.2** mm
